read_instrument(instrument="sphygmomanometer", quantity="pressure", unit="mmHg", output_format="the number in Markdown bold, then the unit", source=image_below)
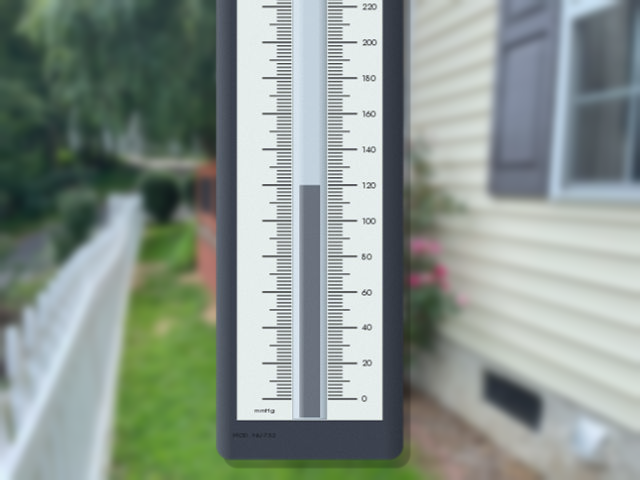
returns **120** mmHg
